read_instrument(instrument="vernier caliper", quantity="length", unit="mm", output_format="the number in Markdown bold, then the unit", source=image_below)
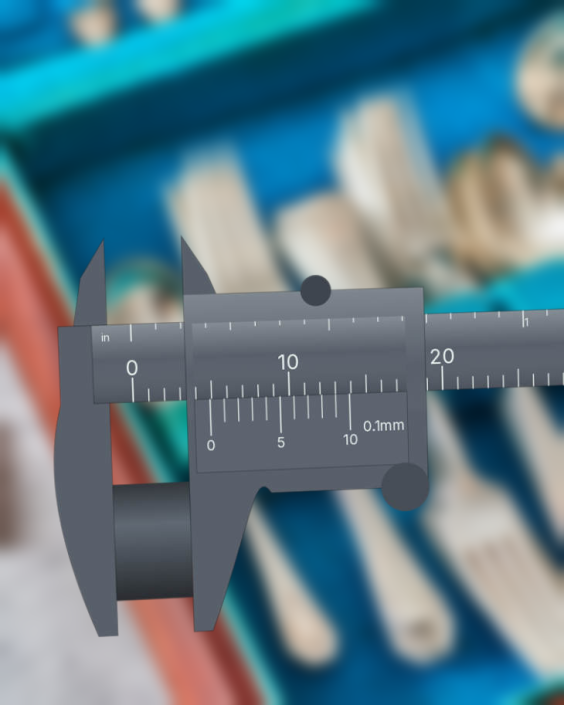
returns **4.9** mm
